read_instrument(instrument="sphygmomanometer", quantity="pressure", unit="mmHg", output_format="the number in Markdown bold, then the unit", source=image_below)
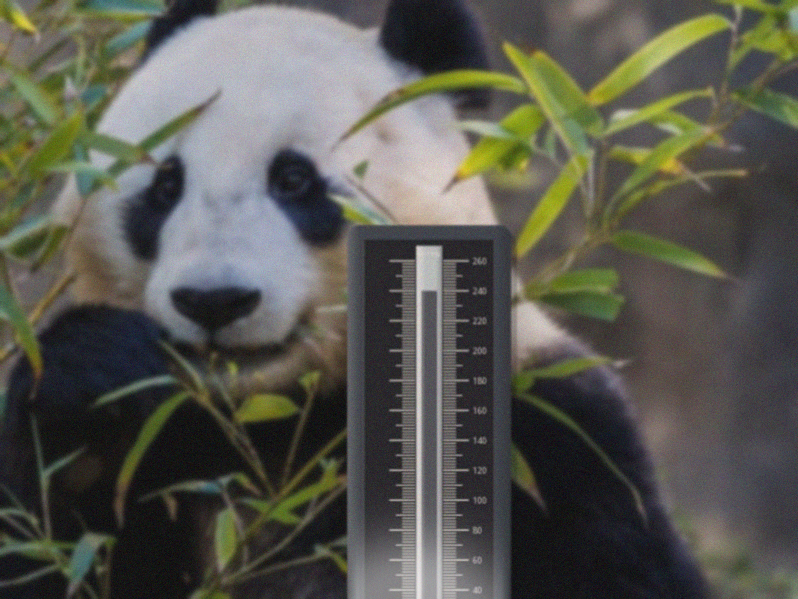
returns **240** mmHg
